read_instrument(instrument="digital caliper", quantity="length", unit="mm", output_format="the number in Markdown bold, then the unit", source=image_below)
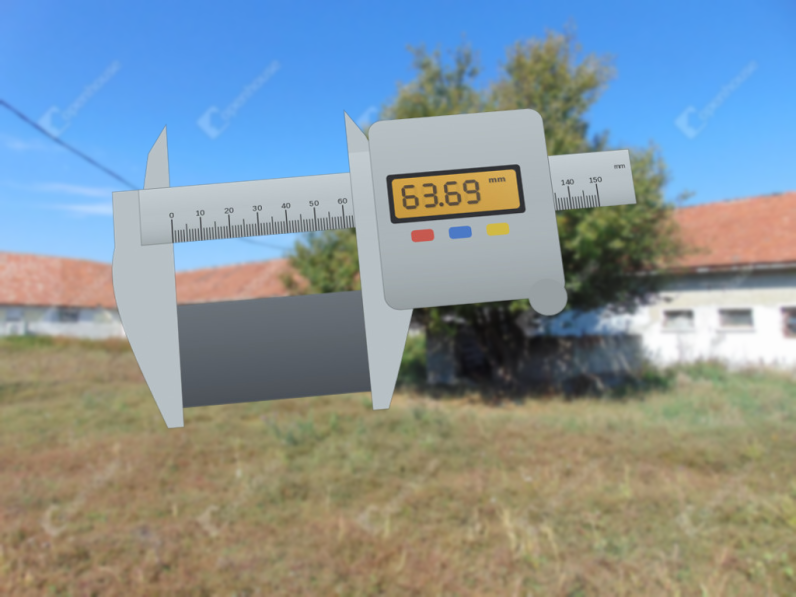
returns **63.69** mm
